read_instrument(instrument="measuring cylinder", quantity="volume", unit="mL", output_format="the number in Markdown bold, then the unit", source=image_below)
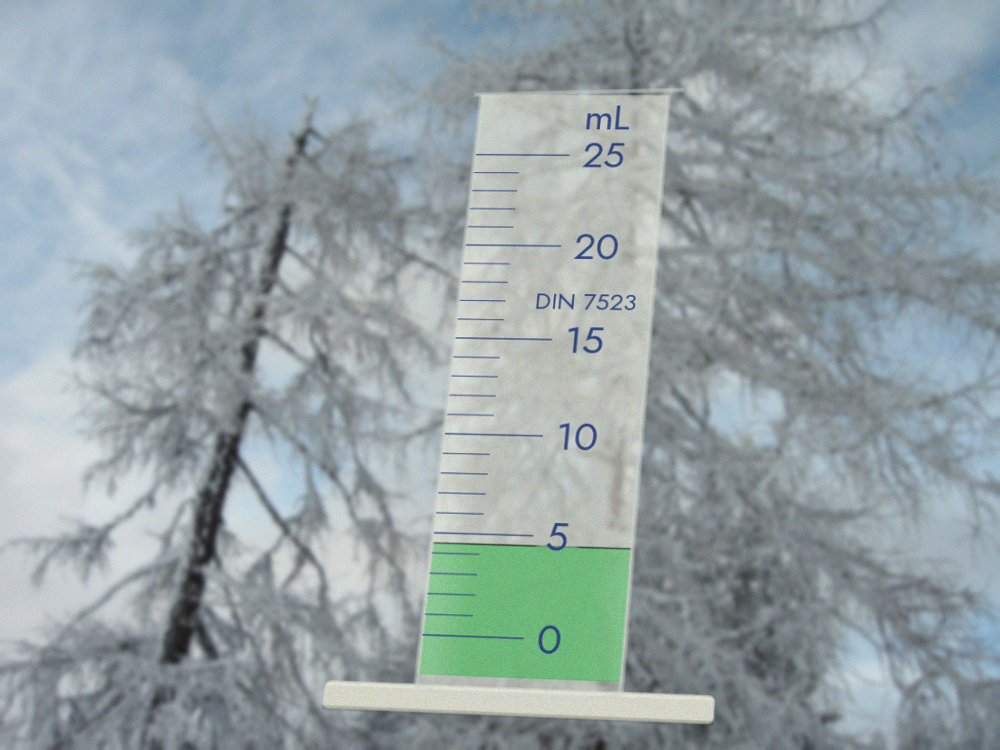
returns **4.5** mL
